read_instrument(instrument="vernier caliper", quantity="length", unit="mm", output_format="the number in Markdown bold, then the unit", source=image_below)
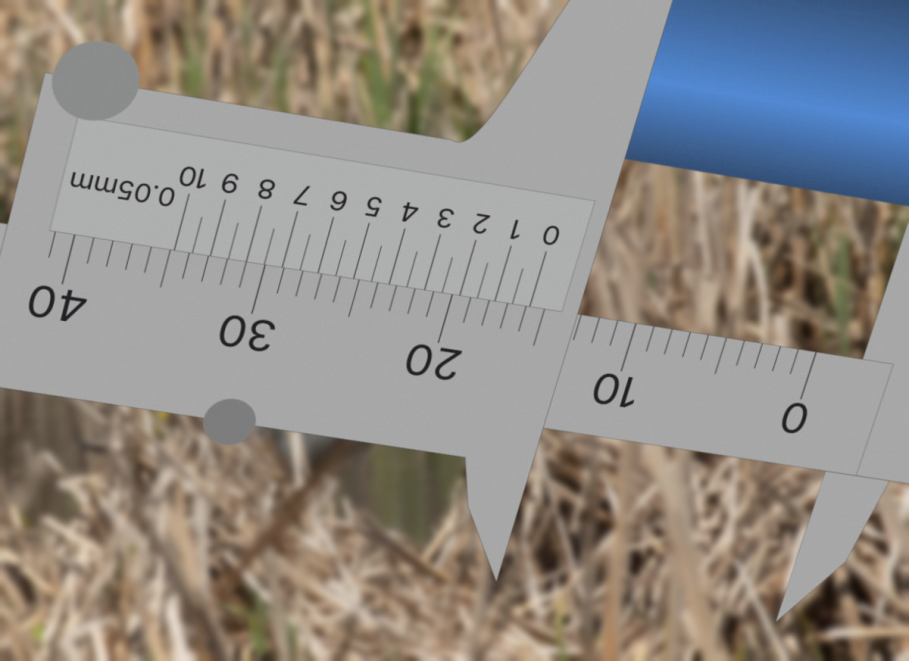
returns **15.8** mm
